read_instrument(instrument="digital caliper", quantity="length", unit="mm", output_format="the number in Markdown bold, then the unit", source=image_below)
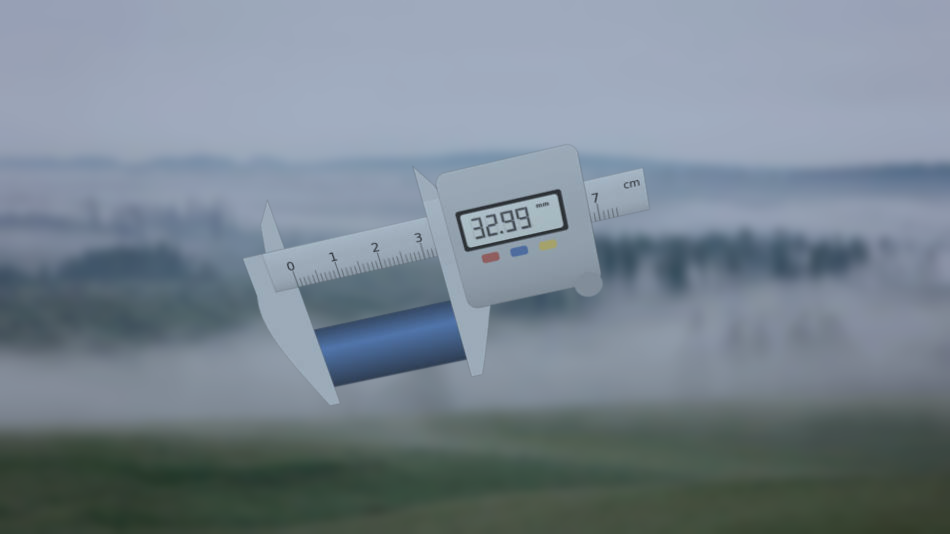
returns **32.99** mm
